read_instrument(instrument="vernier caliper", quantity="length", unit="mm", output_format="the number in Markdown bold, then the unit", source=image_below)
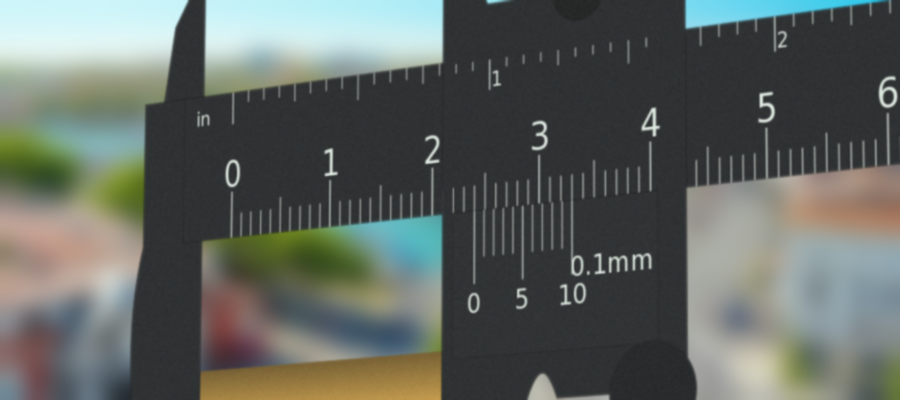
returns **24.0** mm
